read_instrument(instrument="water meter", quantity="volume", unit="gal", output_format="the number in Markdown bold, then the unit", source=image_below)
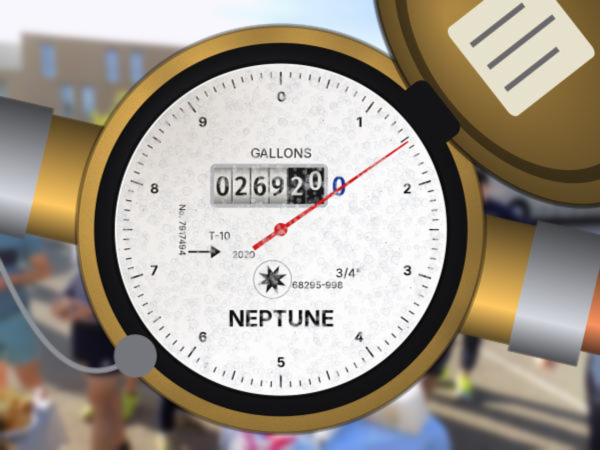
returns **269201.5** gal
